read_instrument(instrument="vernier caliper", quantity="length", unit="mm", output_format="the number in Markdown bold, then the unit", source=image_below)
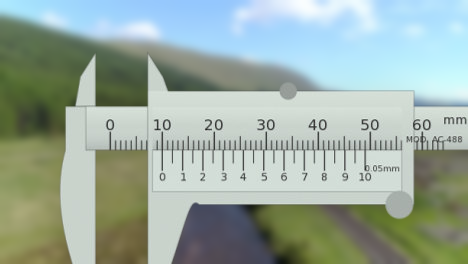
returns **10.0** mm
